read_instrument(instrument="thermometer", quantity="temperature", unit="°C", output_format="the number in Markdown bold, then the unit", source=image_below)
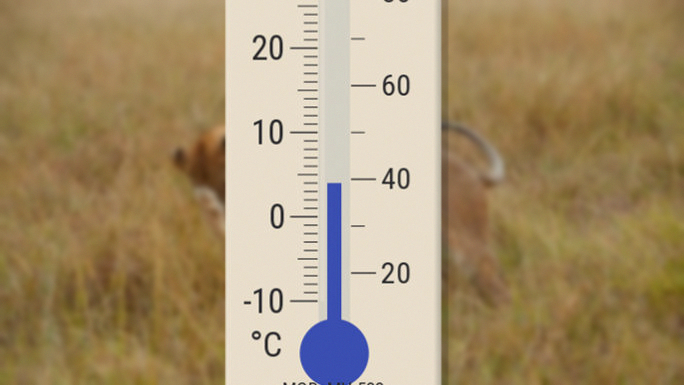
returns **4** °C
